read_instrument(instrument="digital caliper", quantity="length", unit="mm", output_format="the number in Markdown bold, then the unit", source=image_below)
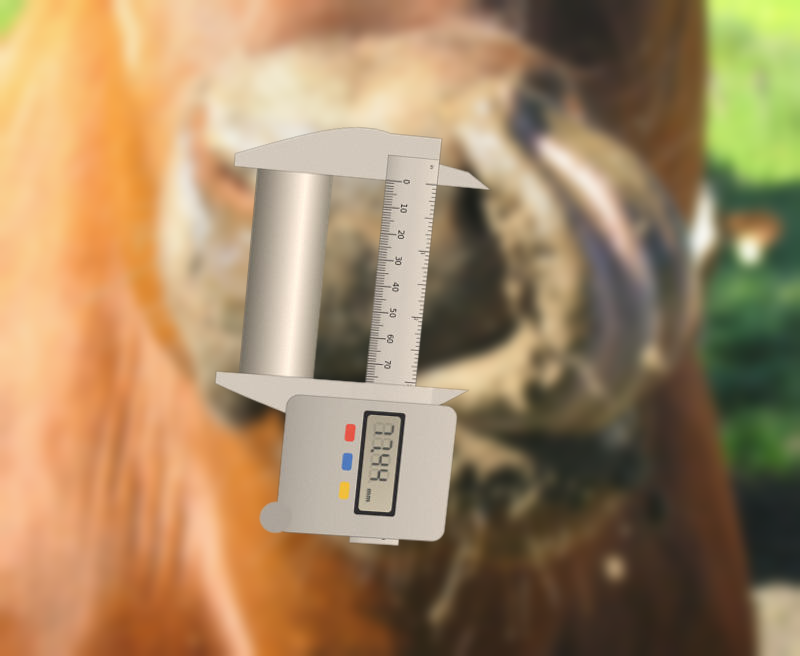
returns **77.44** mm
